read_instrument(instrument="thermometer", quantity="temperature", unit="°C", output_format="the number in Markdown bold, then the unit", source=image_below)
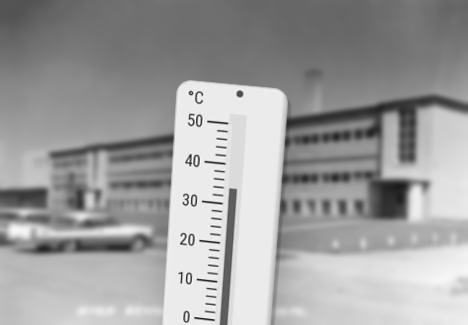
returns **34** °C
